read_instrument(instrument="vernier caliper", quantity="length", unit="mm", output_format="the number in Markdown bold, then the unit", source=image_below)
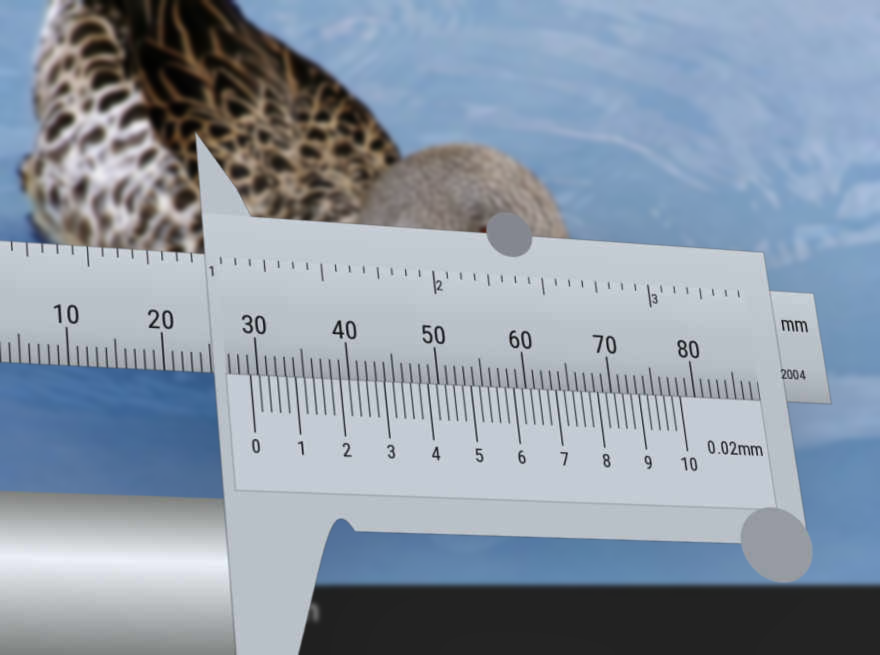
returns **29.2** mm
